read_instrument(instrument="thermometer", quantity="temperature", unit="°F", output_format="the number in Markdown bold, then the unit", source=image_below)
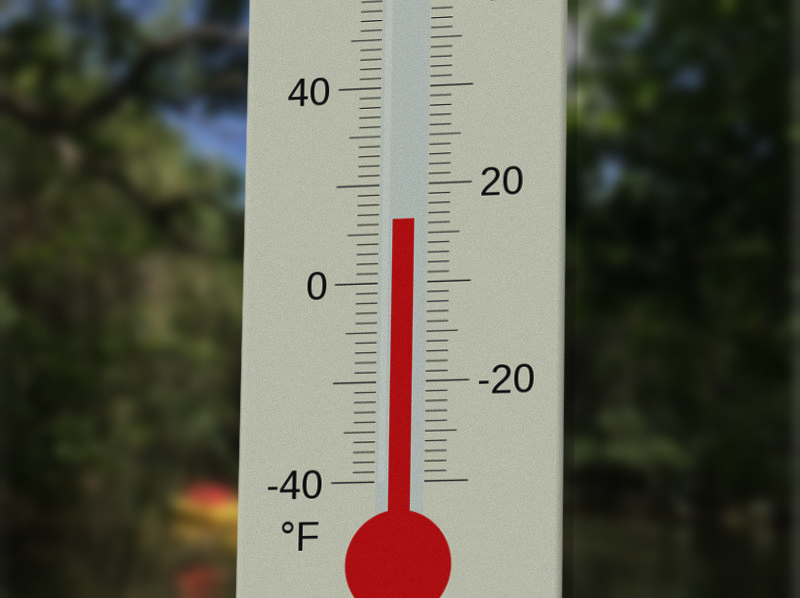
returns **13** °F
